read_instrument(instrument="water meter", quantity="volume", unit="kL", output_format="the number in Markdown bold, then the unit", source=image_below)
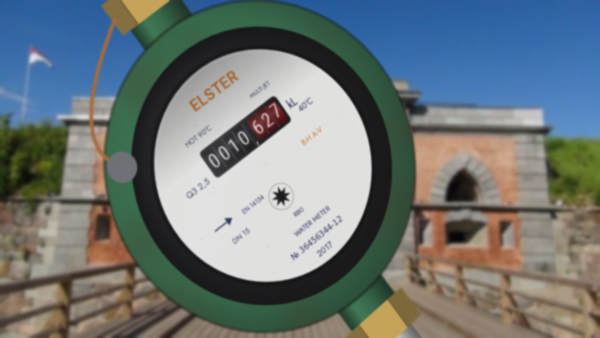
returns **10.627** kL
